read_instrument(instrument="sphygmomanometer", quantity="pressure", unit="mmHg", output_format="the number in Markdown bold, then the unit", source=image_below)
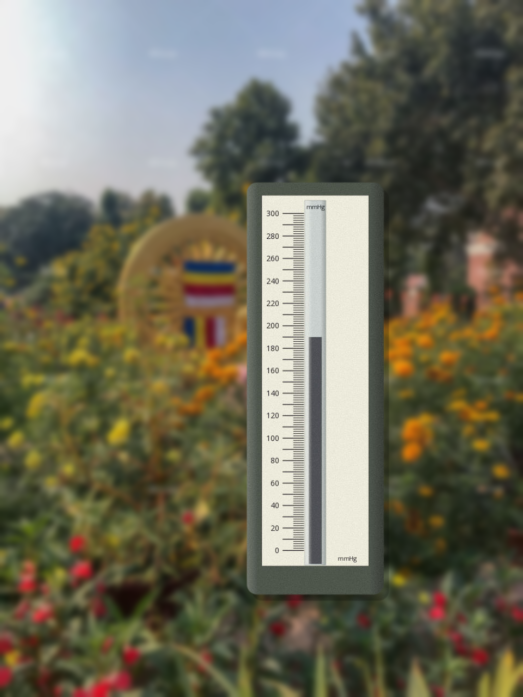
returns **190** mmHg
